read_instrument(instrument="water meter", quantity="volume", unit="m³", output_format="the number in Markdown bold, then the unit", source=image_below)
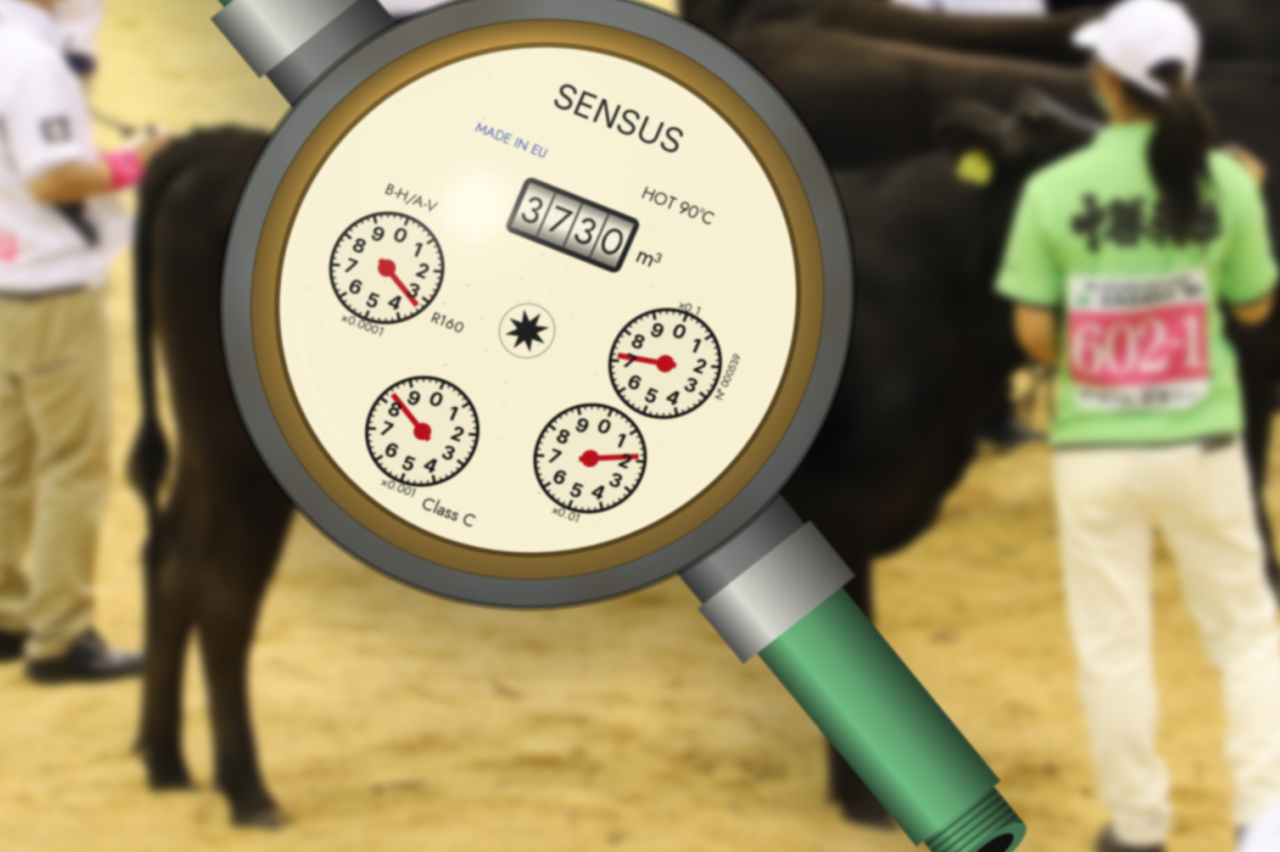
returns **3730.7183** m³
